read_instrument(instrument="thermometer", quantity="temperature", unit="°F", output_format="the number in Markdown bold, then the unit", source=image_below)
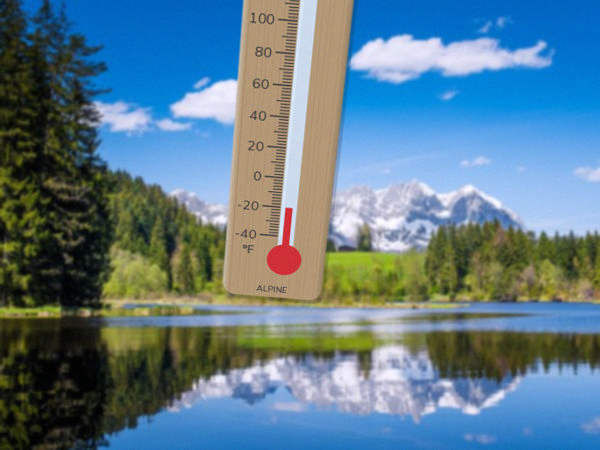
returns **-20** °F
